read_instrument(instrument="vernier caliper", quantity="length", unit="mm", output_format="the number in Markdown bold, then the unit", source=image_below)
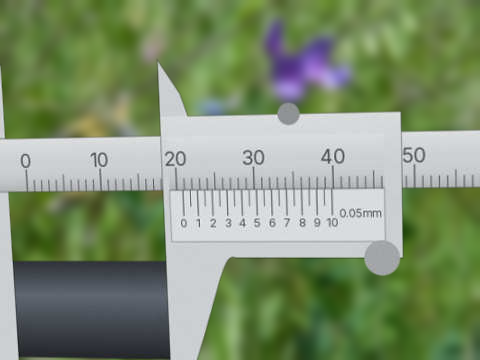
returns **20.8** mm
